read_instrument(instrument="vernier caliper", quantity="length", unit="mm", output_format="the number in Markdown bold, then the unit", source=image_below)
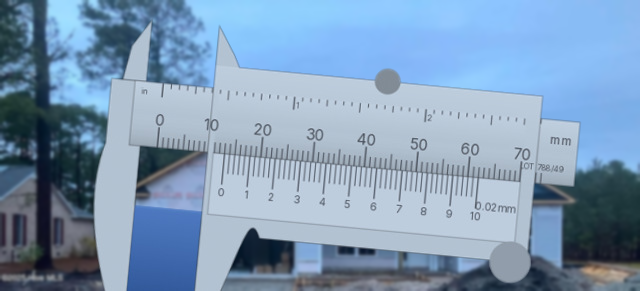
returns **13.0** mm
